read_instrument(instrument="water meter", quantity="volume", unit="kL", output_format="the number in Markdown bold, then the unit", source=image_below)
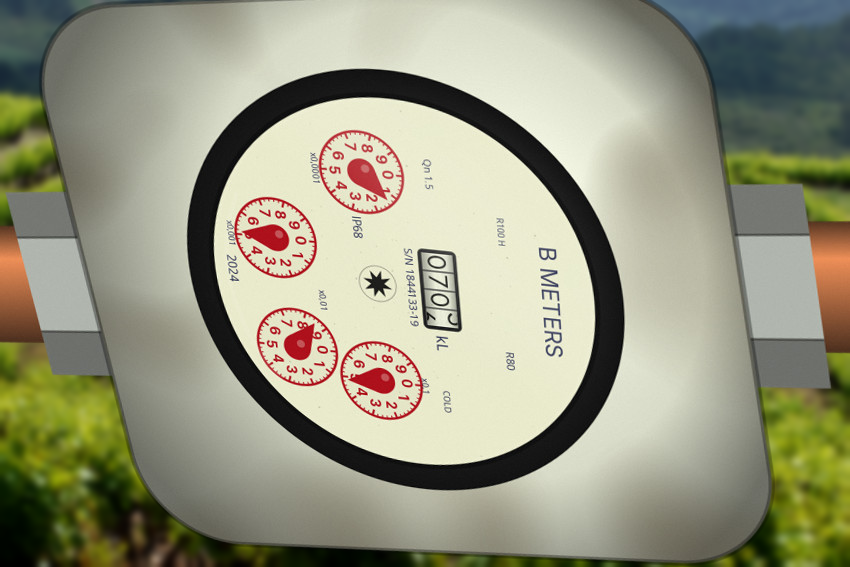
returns **705.4851** kL
